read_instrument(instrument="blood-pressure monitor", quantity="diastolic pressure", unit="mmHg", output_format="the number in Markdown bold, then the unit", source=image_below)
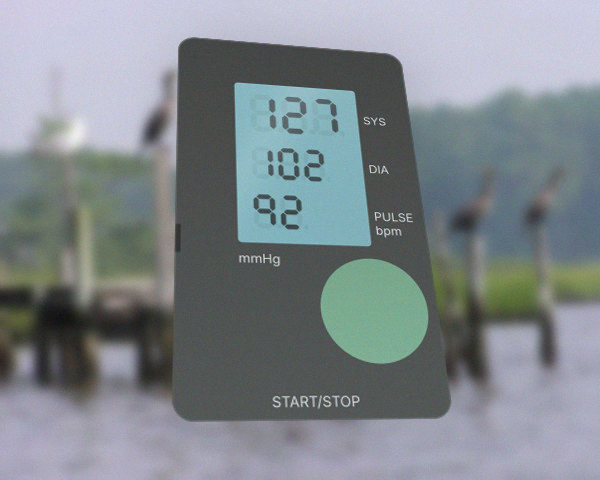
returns **102** mmHg
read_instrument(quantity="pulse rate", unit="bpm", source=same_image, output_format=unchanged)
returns **92** bpm
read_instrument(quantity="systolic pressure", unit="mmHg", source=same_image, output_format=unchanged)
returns **127** mmHg
